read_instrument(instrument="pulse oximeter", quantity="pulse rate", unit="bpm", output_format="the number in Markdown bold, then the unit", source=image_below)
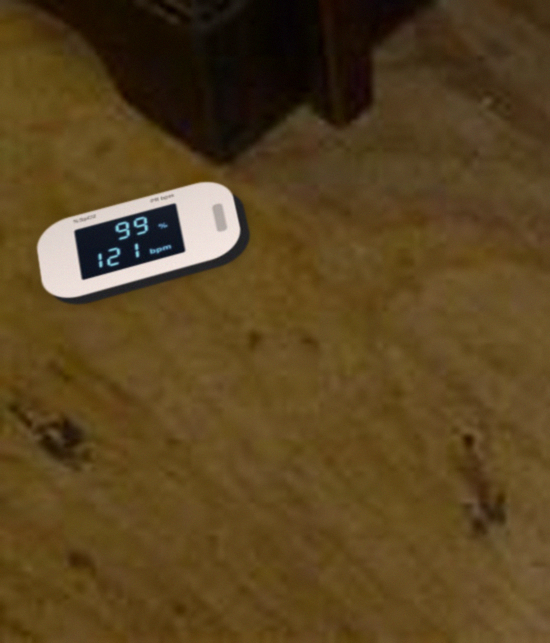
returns **121** bpm
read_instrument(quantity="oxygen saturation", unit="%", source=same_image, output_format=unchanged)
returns **99** %
